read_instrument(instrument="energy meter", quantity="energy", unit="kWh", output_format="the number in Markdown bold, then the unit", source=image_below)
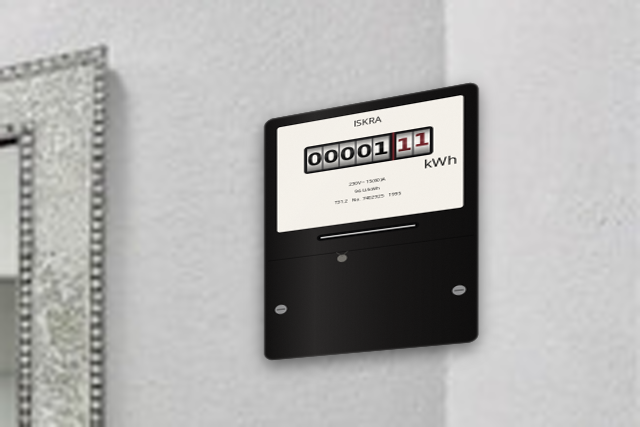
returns **1.11** kWh
